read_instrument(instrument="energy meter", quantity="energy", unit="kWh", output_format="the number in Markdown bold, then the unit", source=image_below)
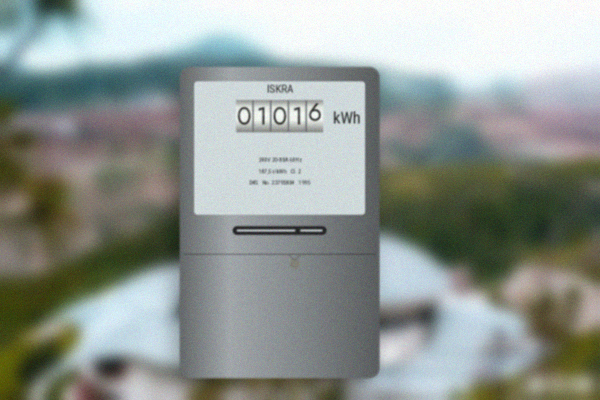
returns **1016** kWh
